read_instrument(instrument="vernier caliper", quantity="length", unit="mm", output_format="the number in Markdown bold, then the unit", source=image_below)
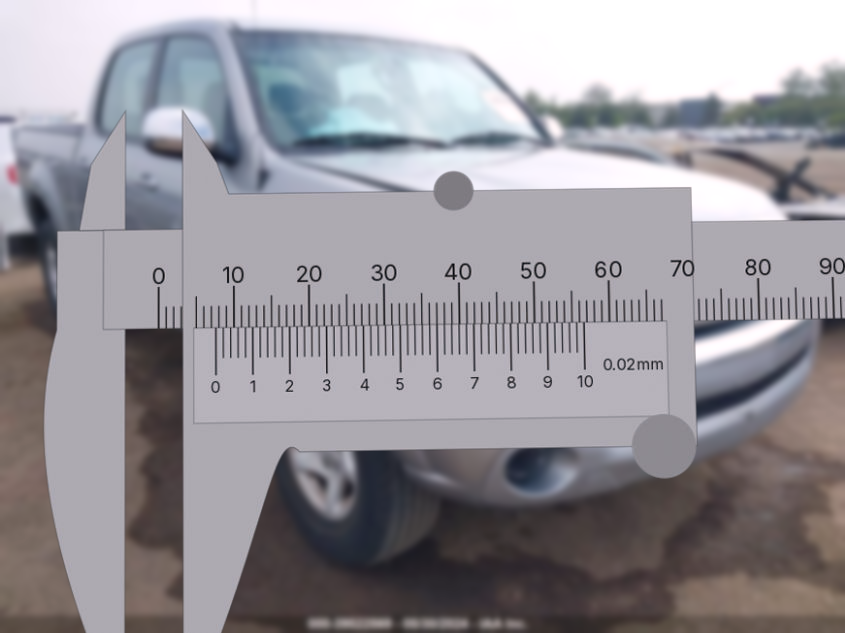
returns **7.6** mm
